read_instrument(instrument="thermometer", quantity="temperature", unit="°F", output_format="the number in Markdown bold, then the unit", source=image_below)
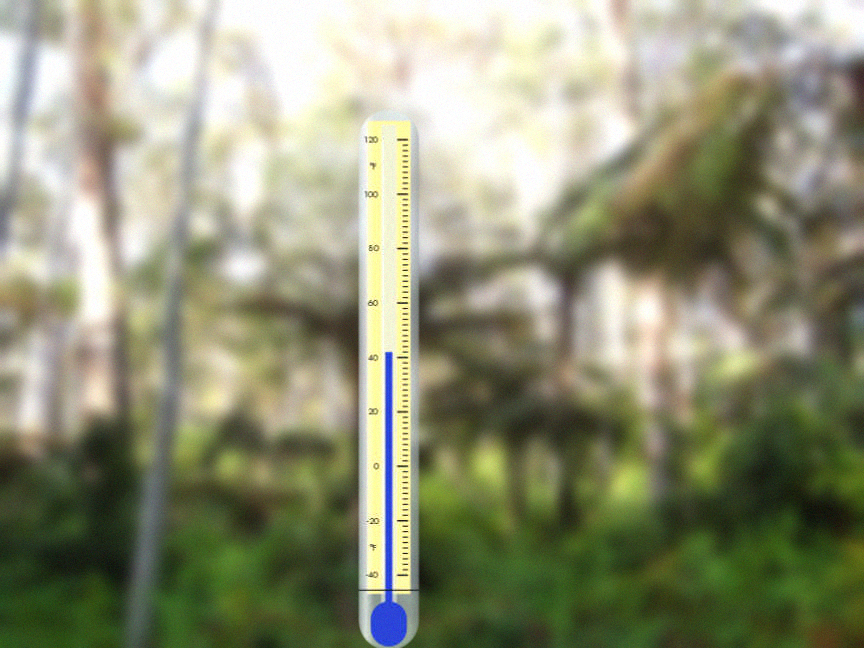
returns **42** °F
